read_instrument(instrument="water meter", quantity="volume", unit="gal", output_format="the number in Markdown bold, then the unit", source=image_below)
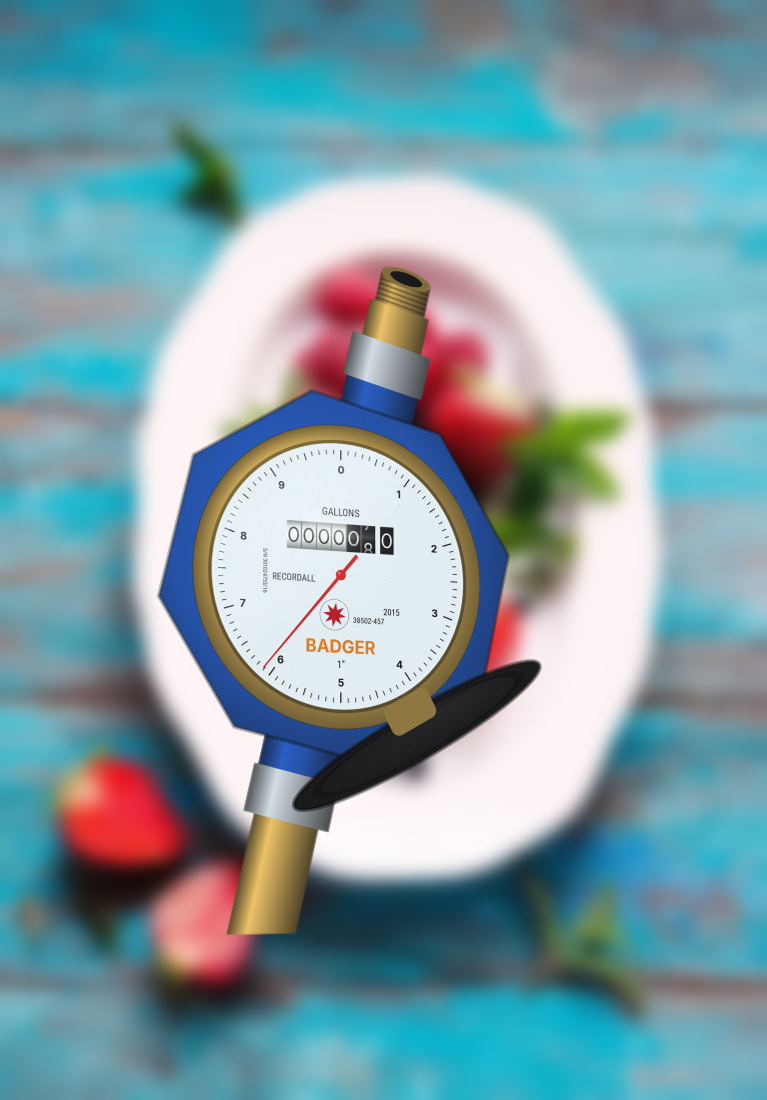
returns **76.1** gal
